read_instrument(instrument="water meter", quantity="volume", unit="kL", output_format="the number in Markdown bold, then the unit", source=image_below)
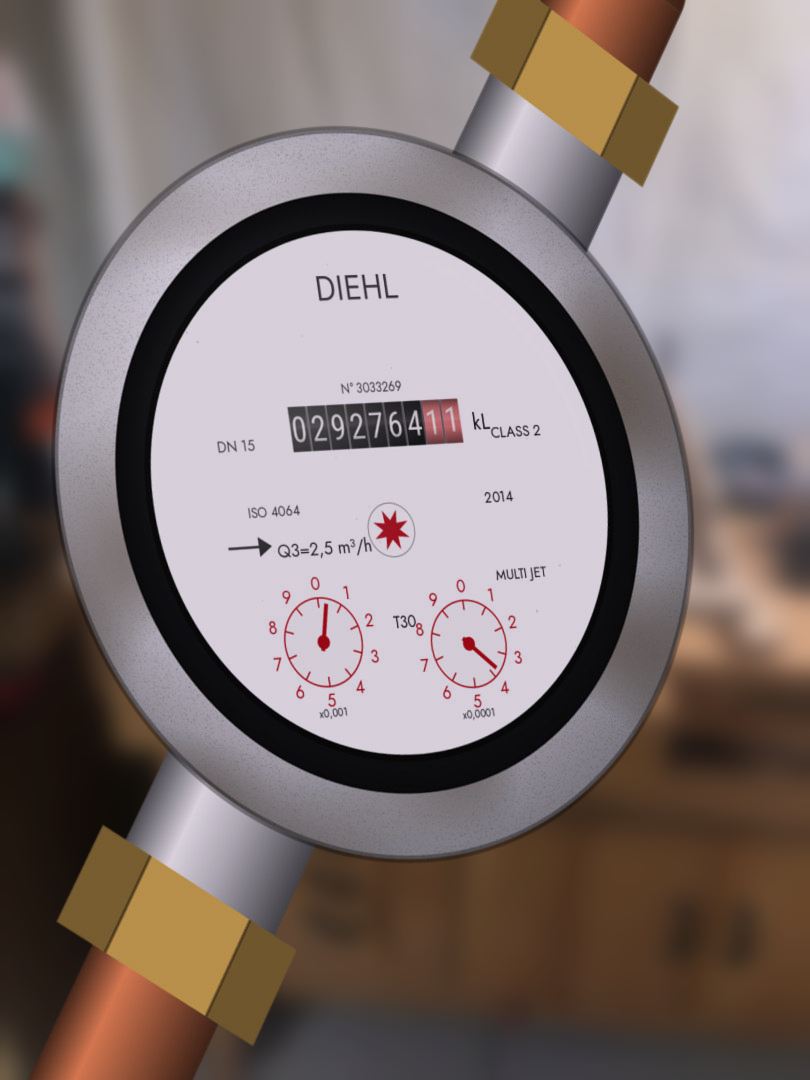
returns **292764.1103** kL
